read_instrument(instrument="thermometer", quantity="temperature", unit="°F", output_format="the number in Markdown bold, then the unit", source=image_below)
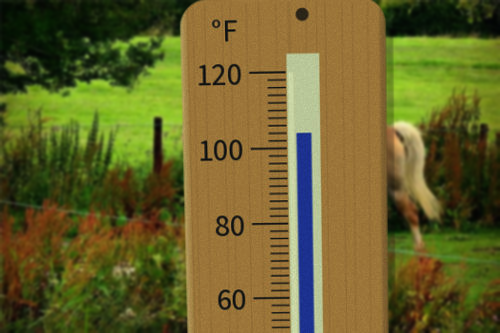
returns **104** °F
